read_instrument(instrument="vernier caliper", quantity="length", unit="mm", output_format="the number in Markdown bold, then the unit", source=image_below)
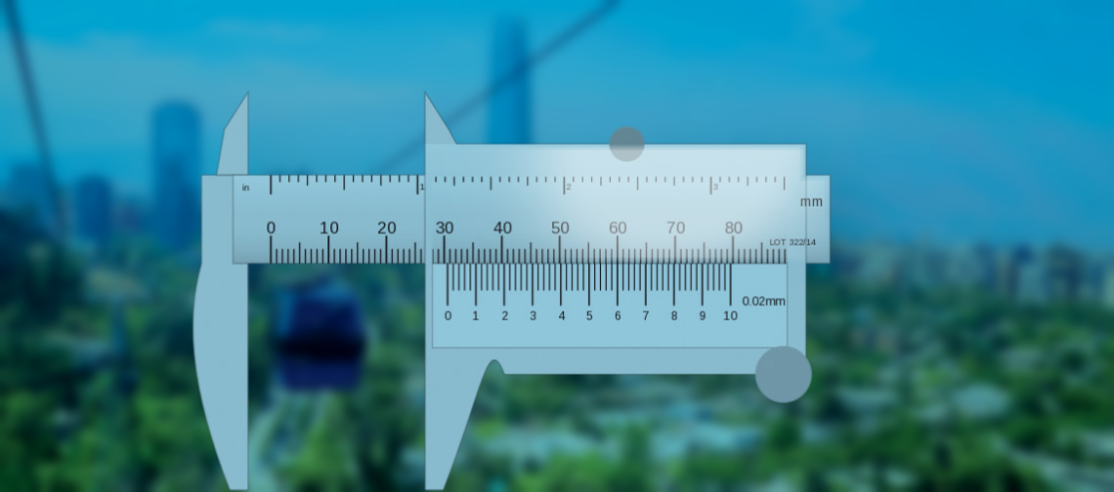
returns **30.6** mm
